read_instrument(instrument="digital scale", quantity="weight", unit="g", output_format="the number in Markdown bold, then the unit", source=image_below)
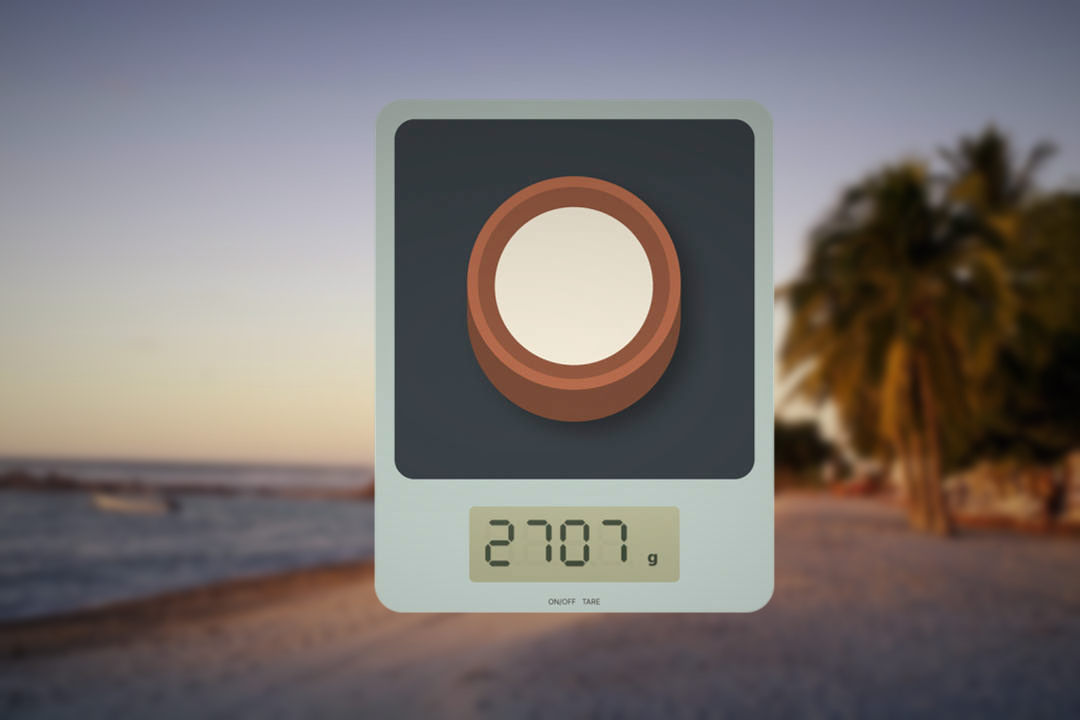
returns **2707** g
